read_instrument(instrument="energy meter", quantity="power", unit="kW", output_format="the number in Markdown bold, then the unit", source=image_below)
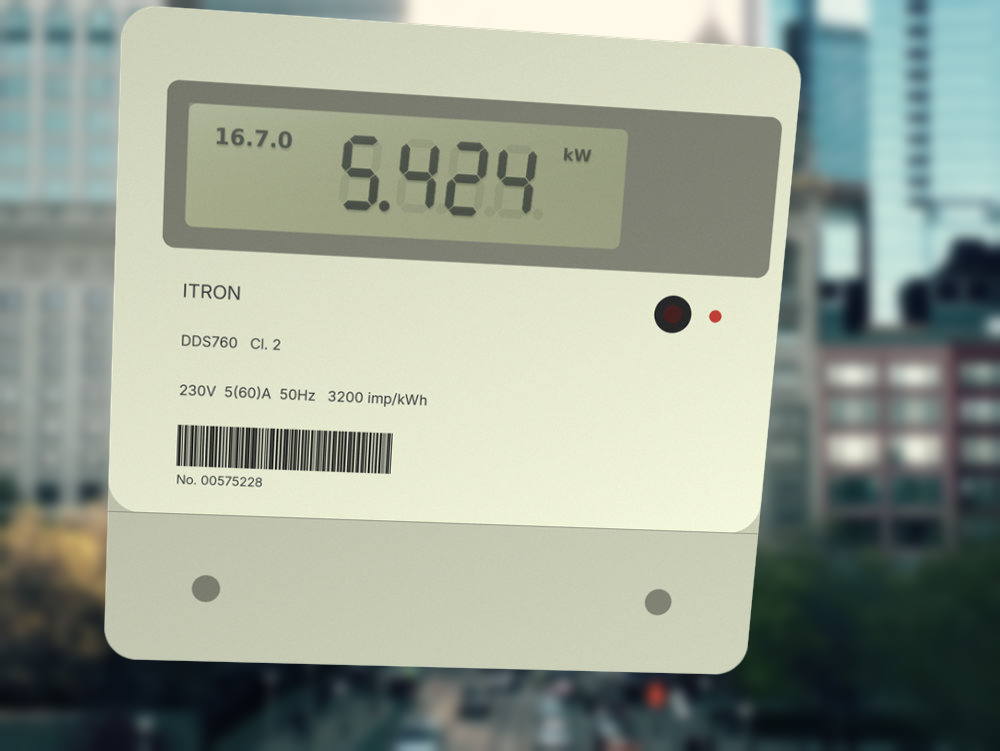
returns **5.424** kW
